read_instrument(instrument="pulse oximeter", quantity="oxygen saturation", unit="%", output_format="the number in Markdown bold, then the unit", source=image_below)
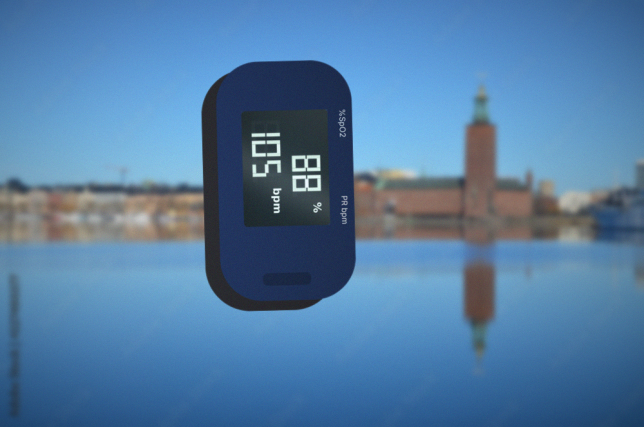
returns **88** %
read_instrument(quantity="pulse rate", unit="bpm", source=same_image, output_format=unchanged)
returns **105** bpm
